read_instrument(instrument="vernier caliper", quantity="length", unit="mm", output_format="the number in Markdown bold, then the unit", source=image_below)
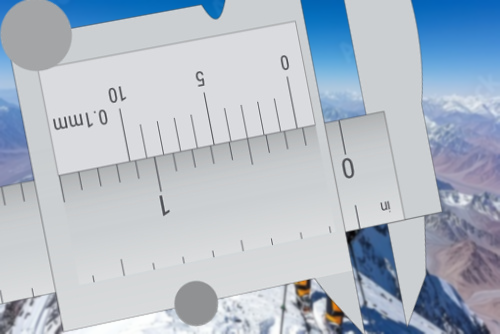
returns **2.3** mm
